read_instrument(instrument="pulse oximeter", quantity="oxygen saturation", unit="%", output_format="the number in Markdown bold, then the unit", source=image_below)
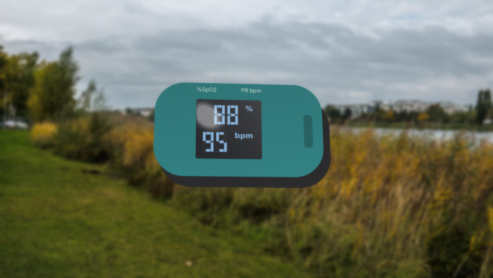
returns **88** %
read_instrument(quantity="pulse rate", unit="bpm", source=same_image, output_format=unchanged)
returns **95** bpm
